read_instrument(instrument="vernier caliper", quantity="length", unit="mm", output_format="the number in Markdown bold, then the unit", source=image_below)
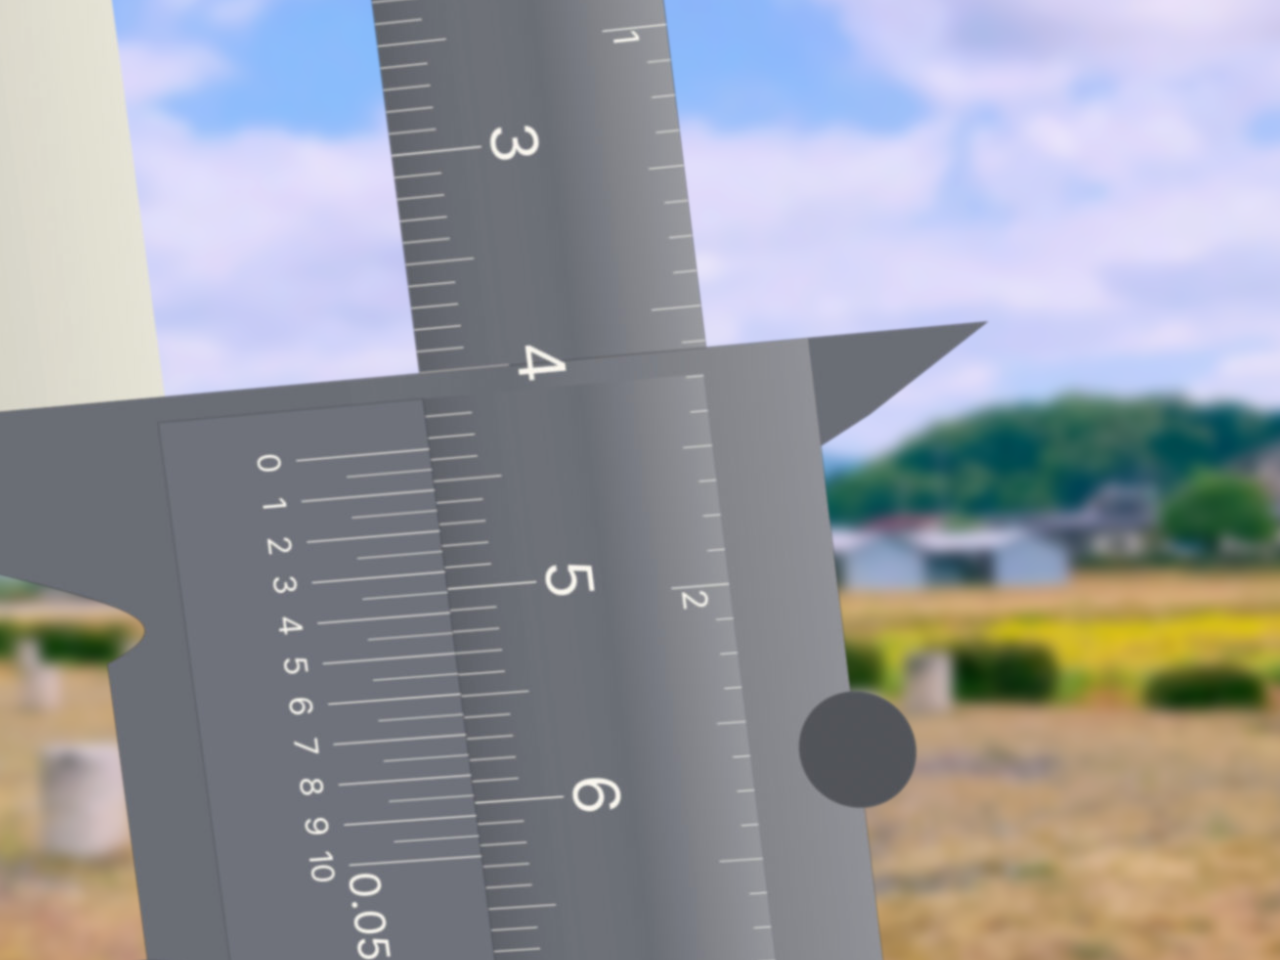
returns **43.5** mm
